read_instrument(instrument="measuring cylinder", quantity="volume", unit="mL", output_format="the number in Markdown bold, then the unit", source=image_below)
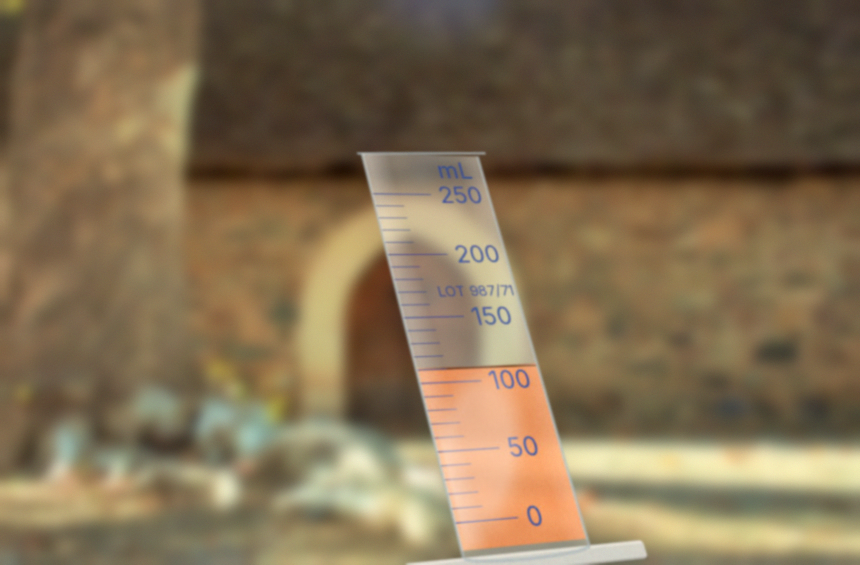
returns **110** mL
